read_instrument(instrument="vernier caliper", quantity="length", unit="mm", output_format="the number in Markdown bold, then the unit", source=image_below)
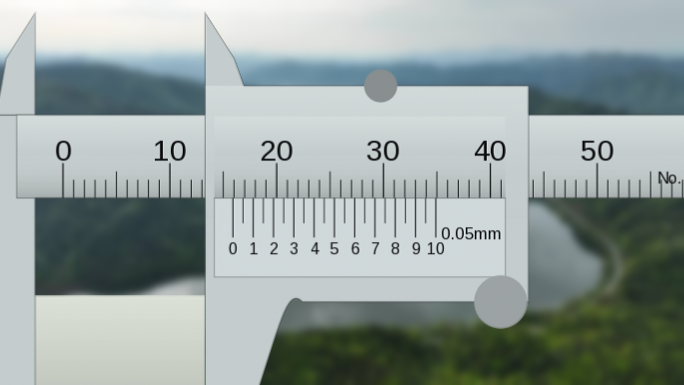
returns **15.9** mm
